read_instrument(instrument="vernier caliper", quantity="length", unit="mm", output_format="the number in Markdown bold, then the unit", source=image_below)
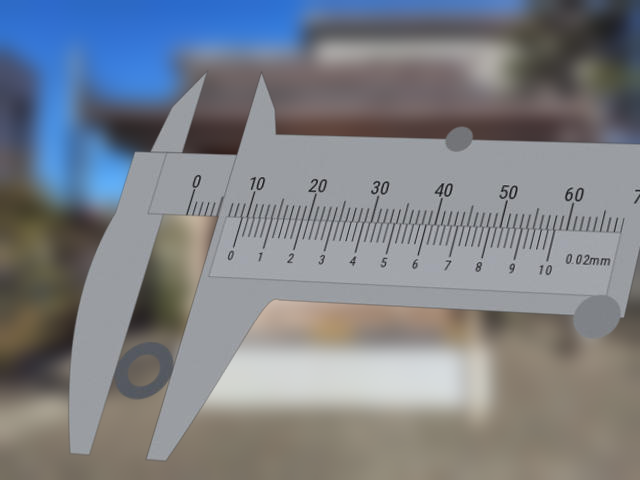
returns **9.2** mm
